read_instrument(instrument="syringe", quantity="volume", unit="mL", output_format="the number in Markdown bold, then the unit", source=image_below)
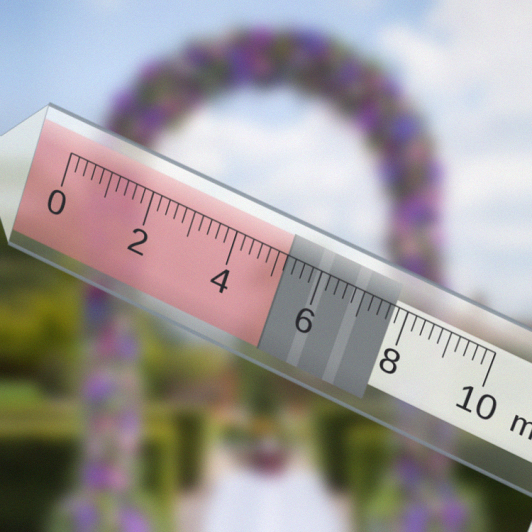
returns **5.2** mL
